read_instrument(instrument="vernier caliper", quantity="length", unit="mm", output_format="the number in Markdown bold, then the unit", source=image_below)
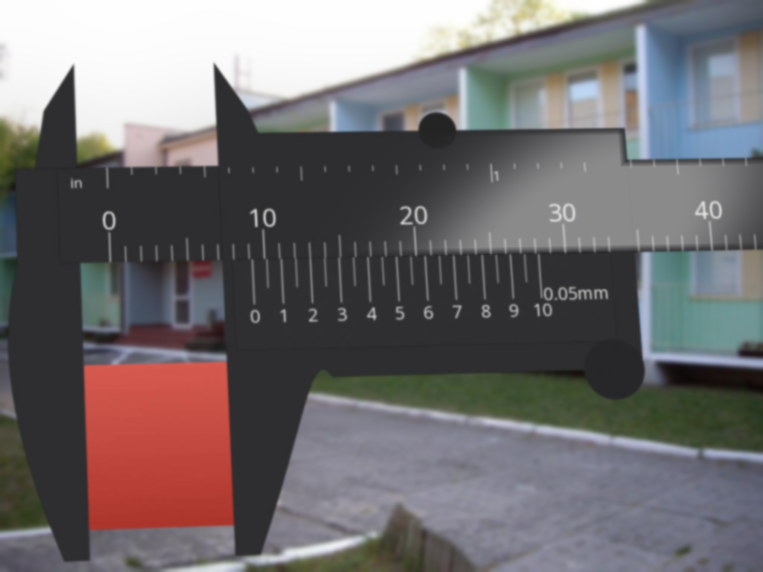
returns **9.2** mm
